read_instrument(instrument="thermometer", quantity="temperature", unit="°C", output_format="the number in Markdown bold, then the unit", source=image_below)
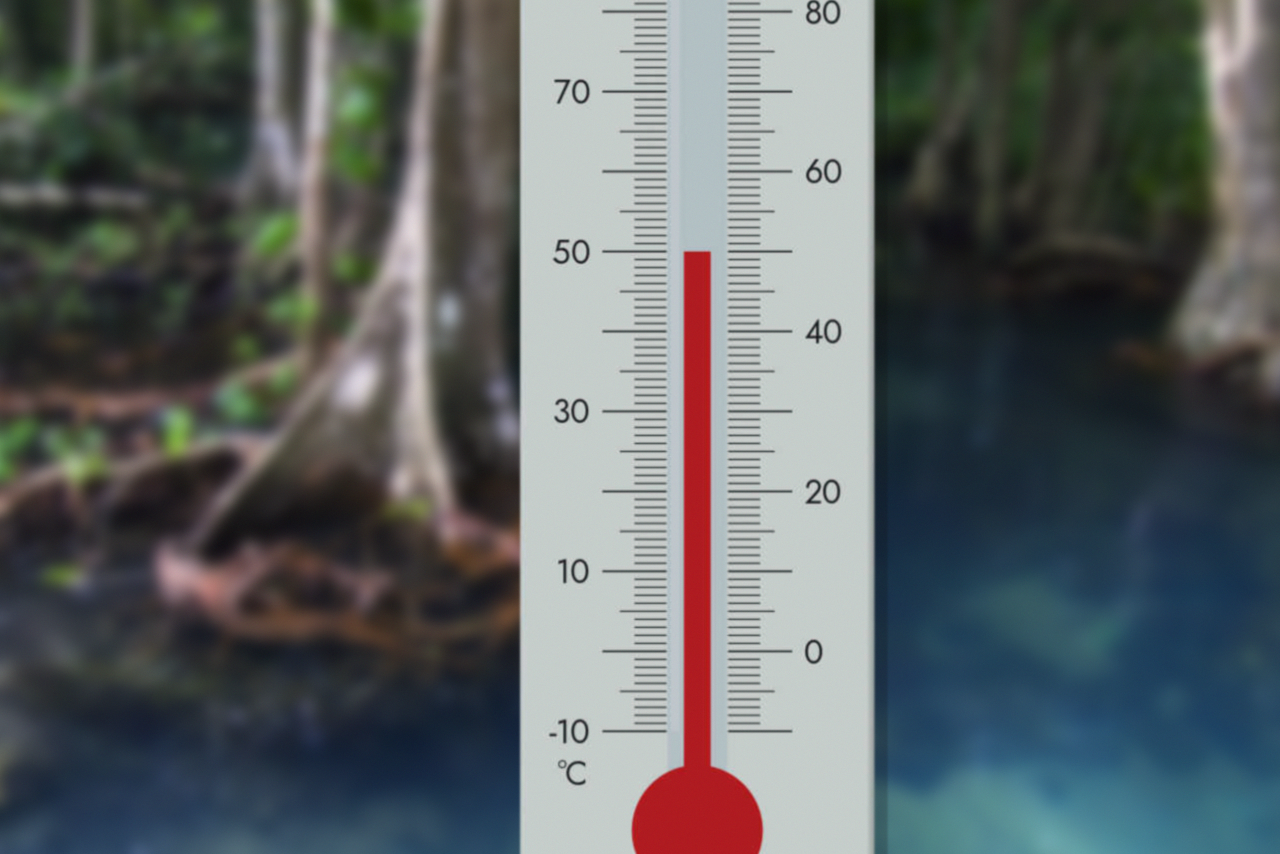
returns **50** °C
